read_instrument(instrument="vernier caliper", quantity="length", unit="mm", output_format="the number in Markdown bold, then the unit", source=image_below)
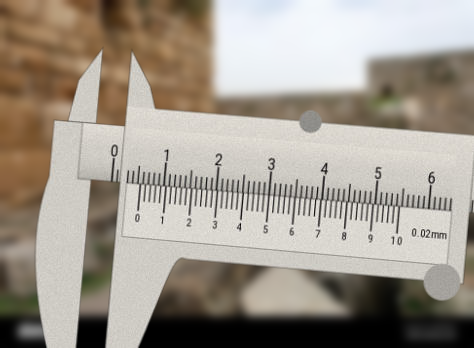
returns **5.5** mm
